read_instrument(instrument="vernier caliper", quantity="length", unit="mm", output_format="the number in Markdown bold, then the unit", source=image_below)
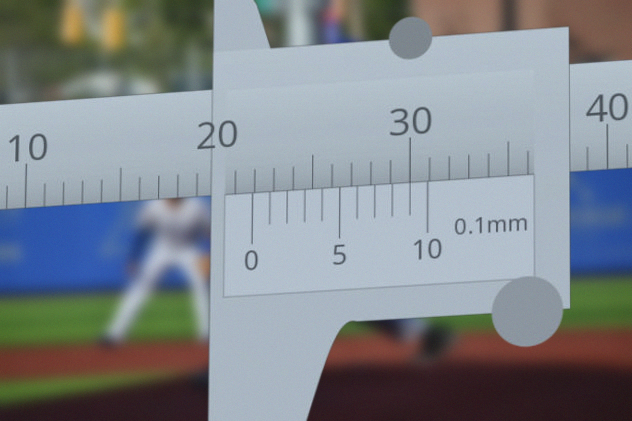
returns **21.9** mm
